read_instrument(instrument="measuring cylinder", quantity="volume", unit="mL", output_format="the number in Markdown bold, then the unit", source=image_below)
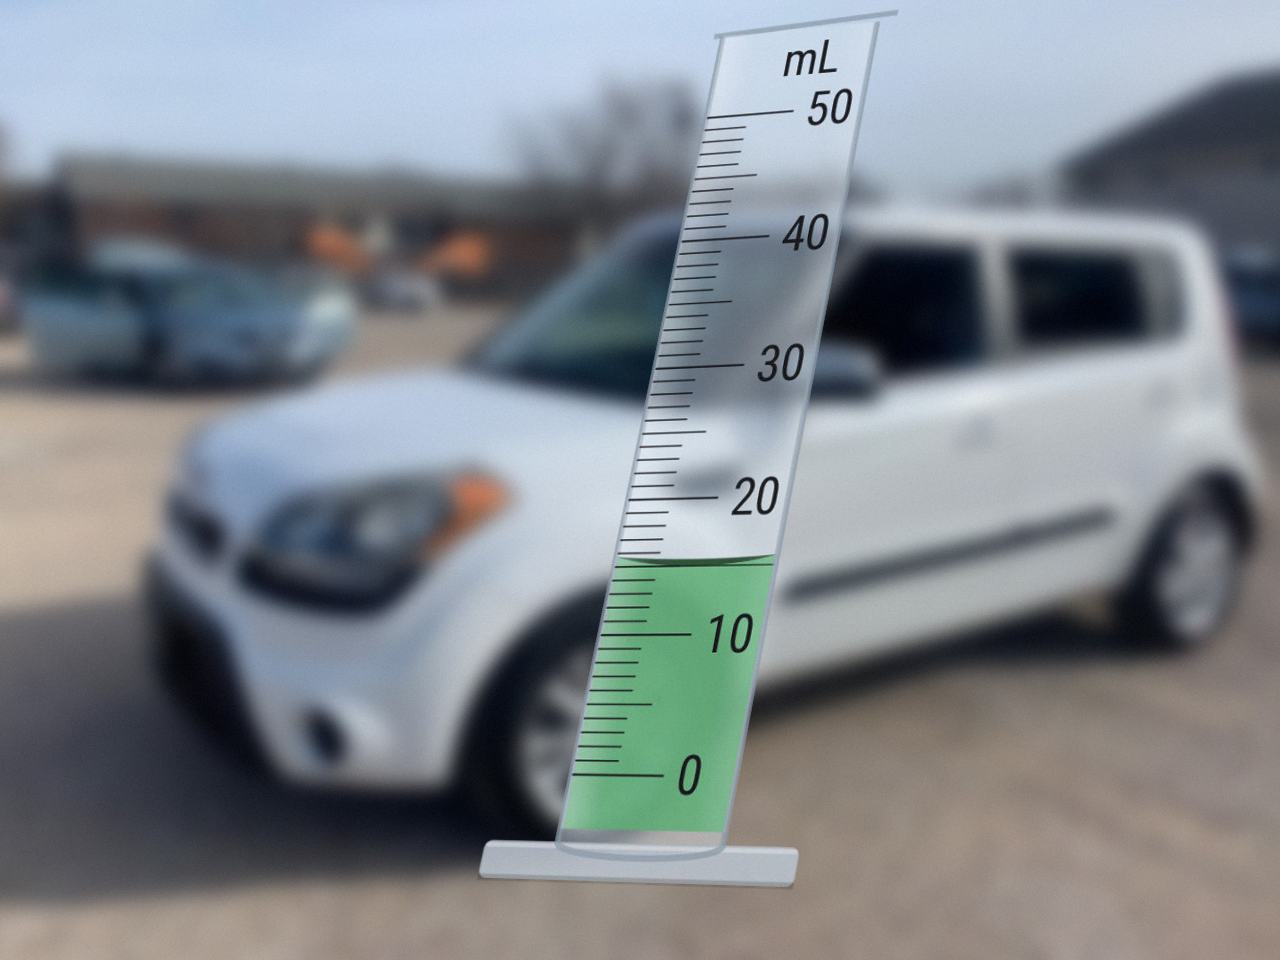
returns **15** mL
